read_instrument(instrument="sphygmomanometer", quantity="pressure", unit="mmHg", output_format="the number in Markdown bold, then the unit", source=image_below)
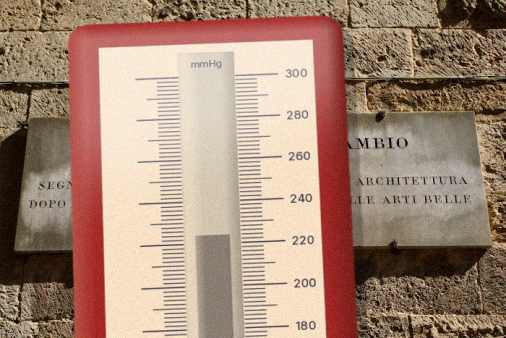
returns **224** mmHg
